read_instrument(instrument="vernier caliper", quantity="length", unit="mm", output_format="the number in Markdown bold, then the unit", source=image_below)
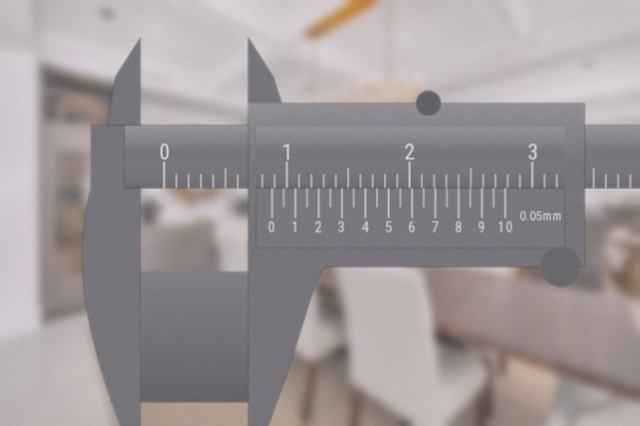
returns **8.8** mm
